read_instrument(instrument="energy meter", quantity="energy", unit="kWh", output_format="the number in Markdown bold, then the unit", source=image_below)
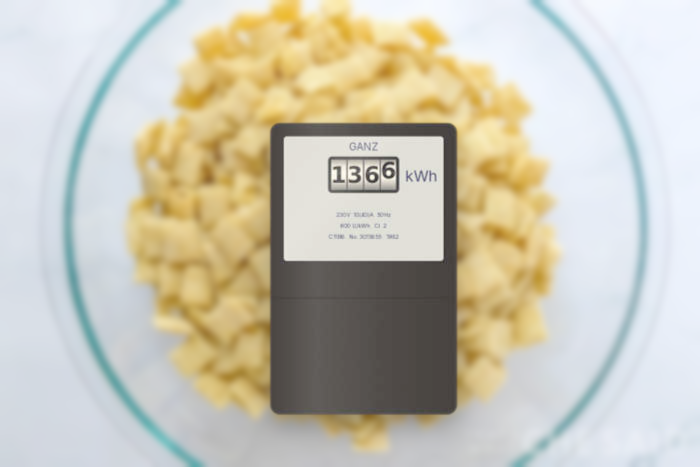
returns **1366** kWh
